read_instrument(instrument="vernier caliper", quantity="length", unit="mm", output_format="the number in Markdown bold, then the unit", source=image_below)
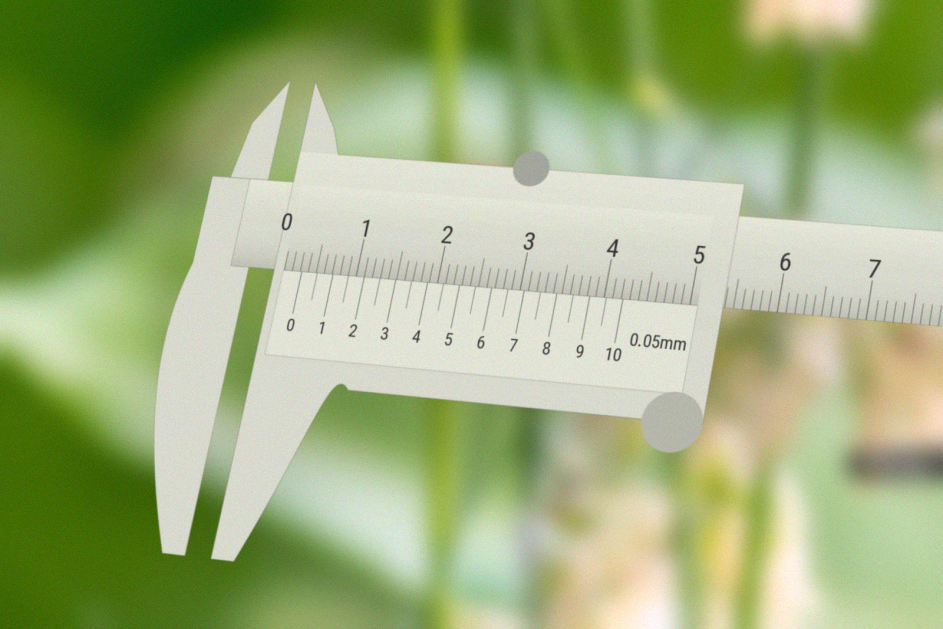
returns **3.2** mm
